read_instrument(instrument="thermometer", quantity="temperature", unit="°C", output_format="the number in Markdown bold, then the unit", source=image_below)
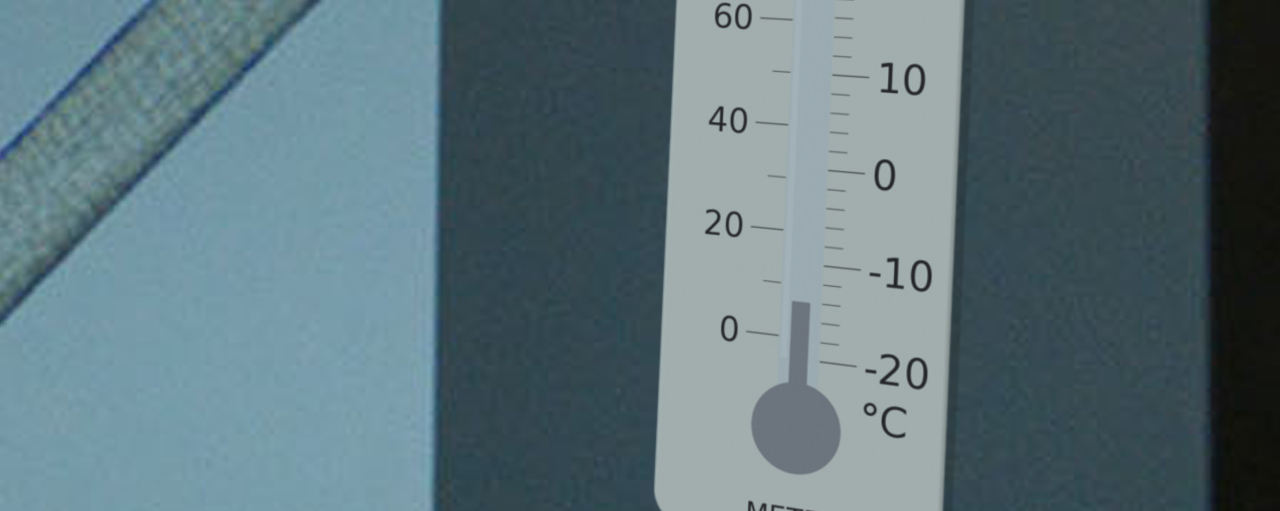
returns **-14** °C
